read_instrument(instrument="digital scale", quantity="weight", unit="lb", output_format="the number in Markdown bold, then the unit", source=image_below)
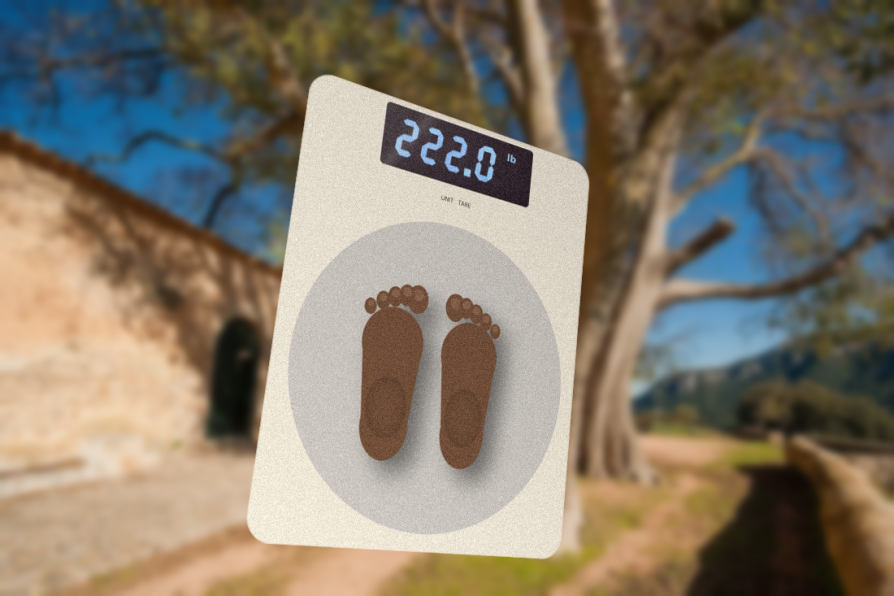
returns **222.0** lb
